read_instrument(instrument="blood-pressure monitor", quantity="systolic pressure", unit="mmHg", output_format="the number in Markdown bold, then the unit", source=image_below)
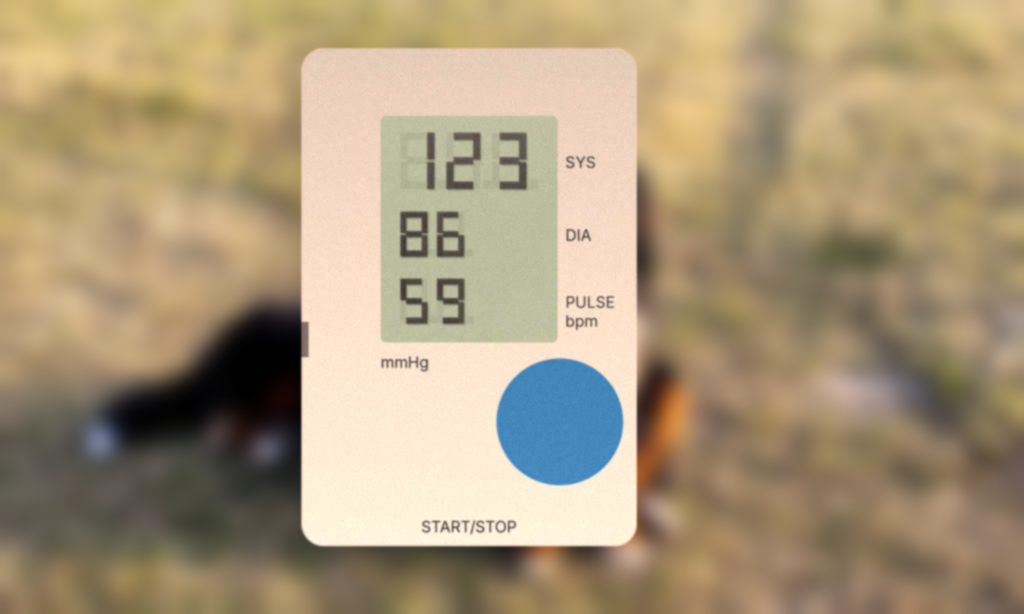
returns **123** mmHg
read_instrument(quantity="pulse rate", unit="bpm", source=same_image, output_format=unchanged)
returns **59** bpm
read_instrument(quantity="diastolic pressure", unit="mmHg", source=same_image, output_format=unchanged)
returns **86** mmHg
